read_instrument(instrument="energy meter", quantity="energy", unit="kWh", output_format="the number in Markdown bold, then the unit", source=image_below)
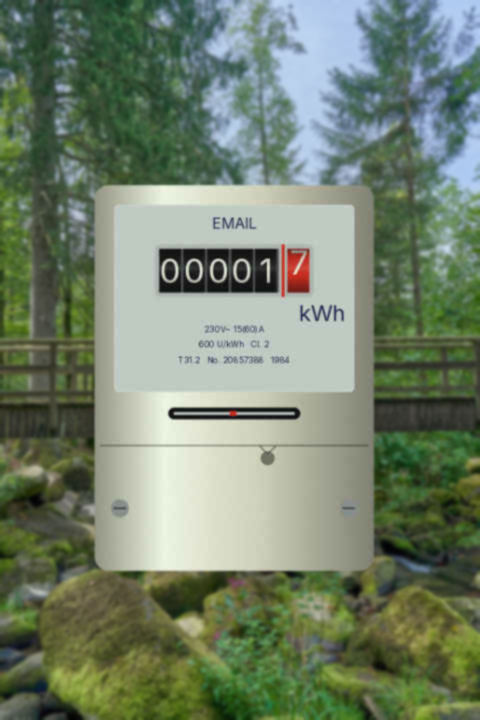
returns **1.7** kWh
